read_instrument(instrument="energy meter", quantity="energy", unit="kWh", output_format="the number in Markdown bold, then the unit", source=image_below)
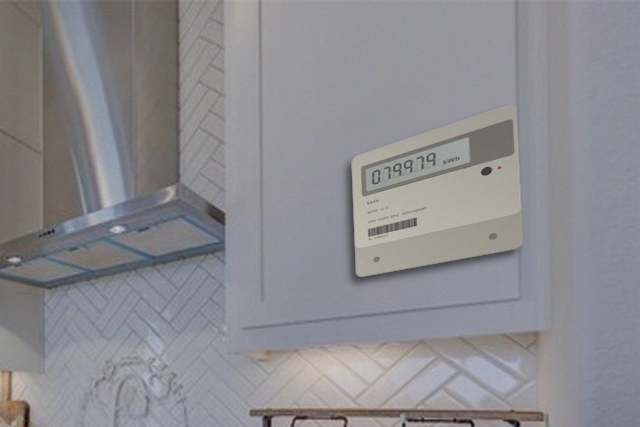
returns **79979** kWh
